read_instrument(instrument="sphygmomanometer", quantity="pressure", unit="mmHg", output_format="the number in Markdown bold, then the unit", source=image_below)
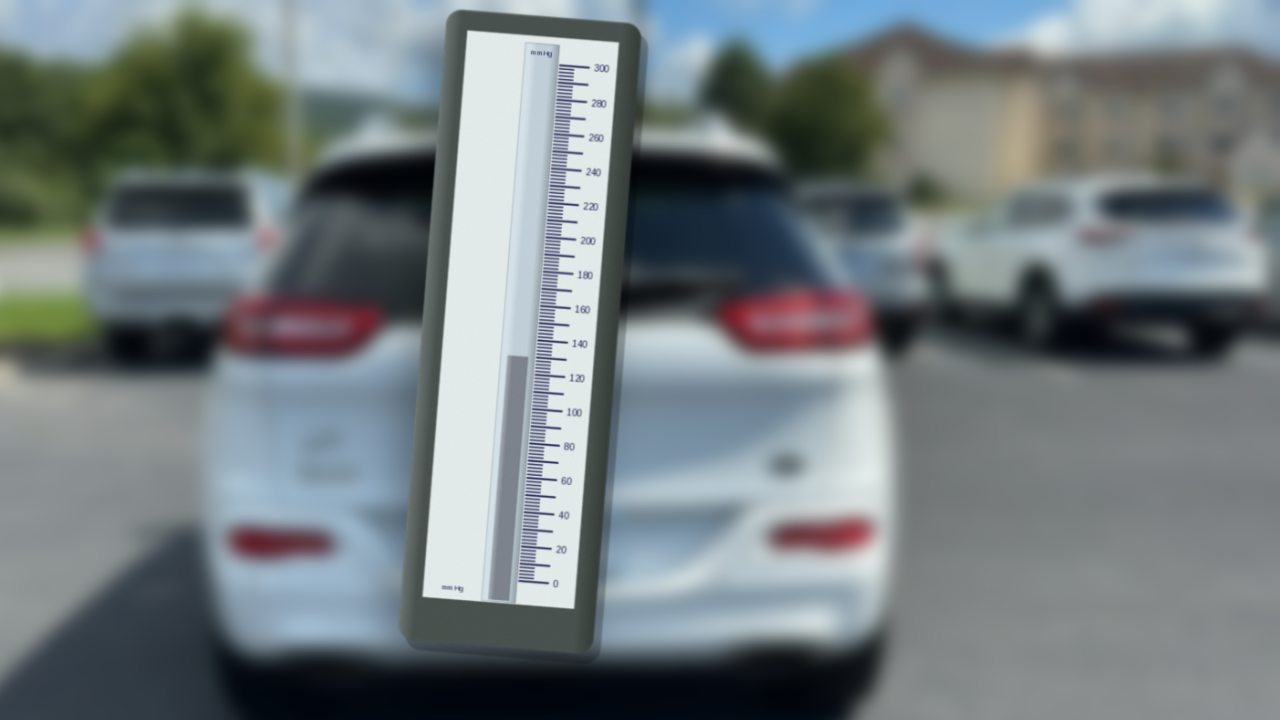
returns **130** mmHg
